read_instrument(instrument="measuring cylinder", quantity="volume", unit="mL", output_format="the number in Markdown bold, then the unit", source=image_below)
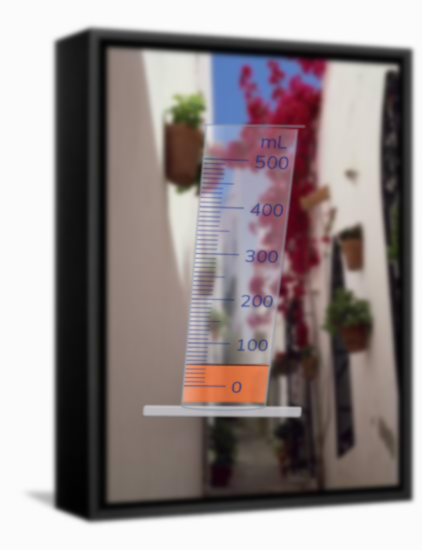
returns **50** mL
